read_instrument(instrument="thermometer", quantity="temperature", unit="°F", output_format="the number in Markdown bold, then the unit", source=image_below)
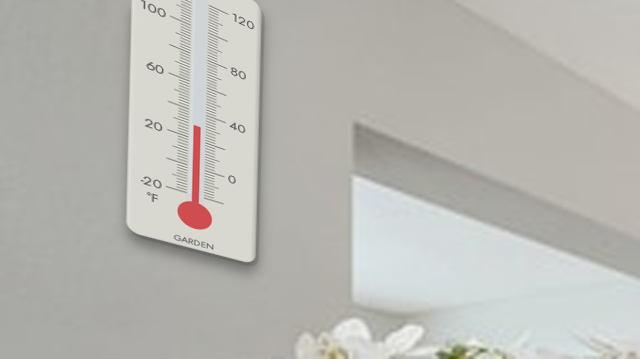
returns **30** °F
